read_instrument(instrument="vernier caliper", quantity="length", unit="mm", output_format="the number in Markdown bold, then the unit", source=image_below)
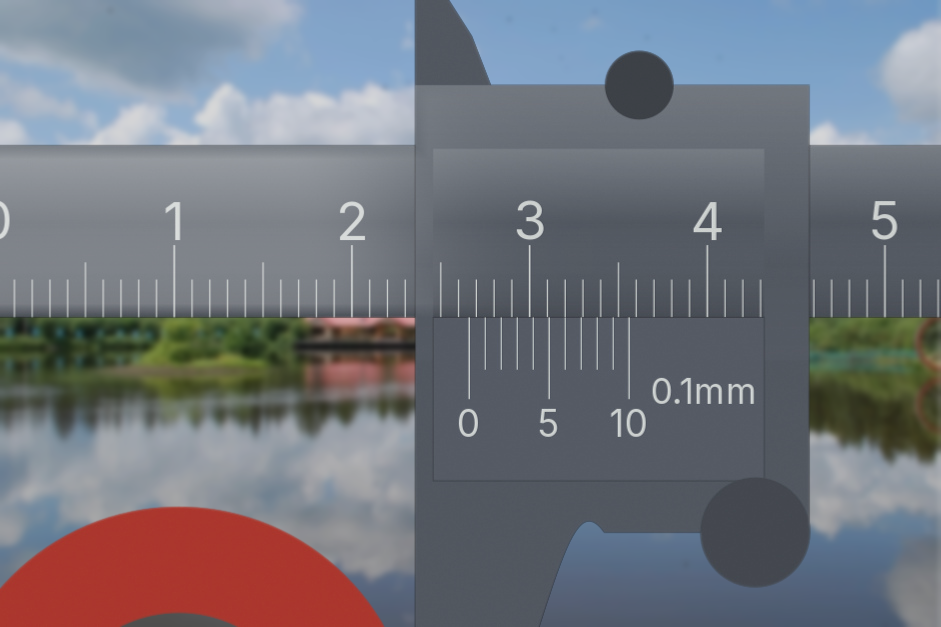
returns **26.6** mm
